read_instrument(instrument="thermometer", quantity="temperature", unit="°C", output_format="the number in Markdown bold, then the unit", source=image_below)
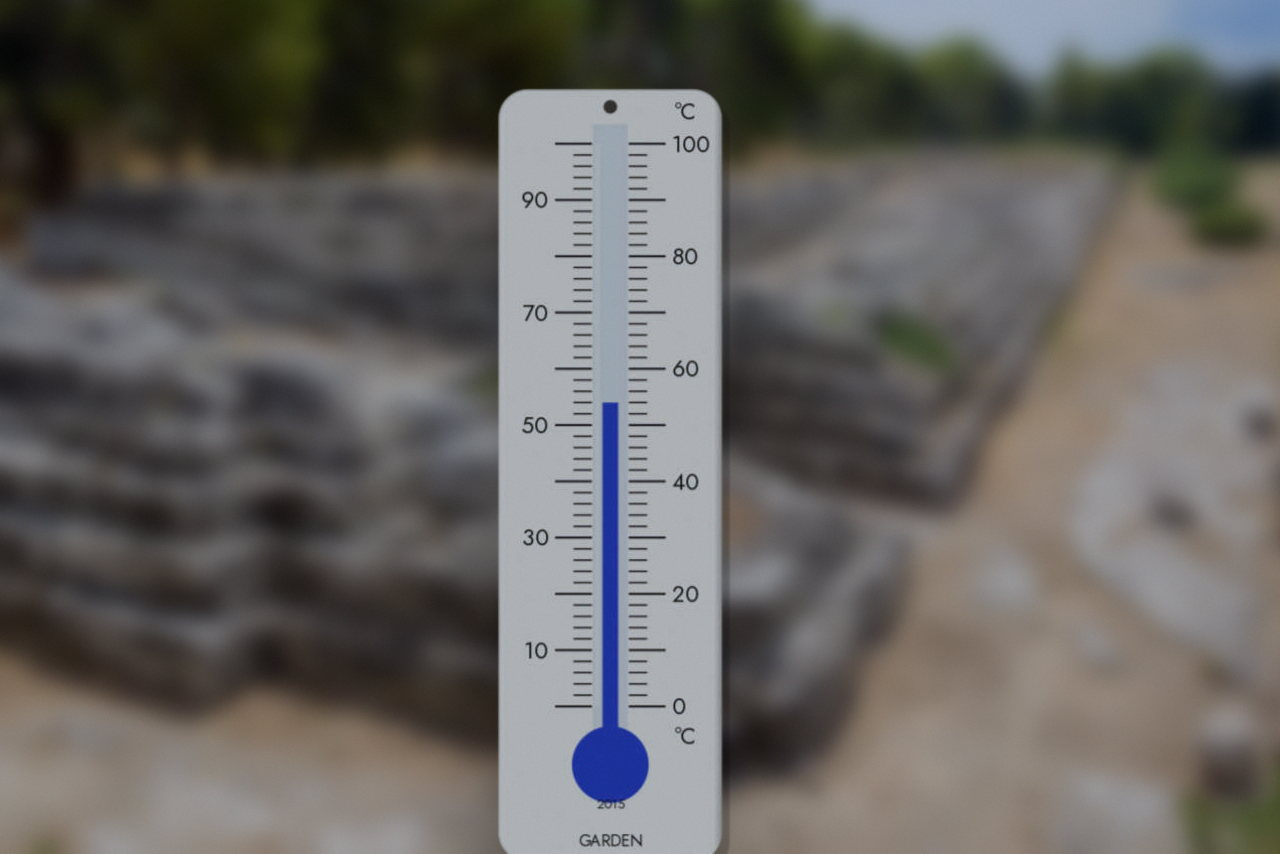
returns **54** °C
